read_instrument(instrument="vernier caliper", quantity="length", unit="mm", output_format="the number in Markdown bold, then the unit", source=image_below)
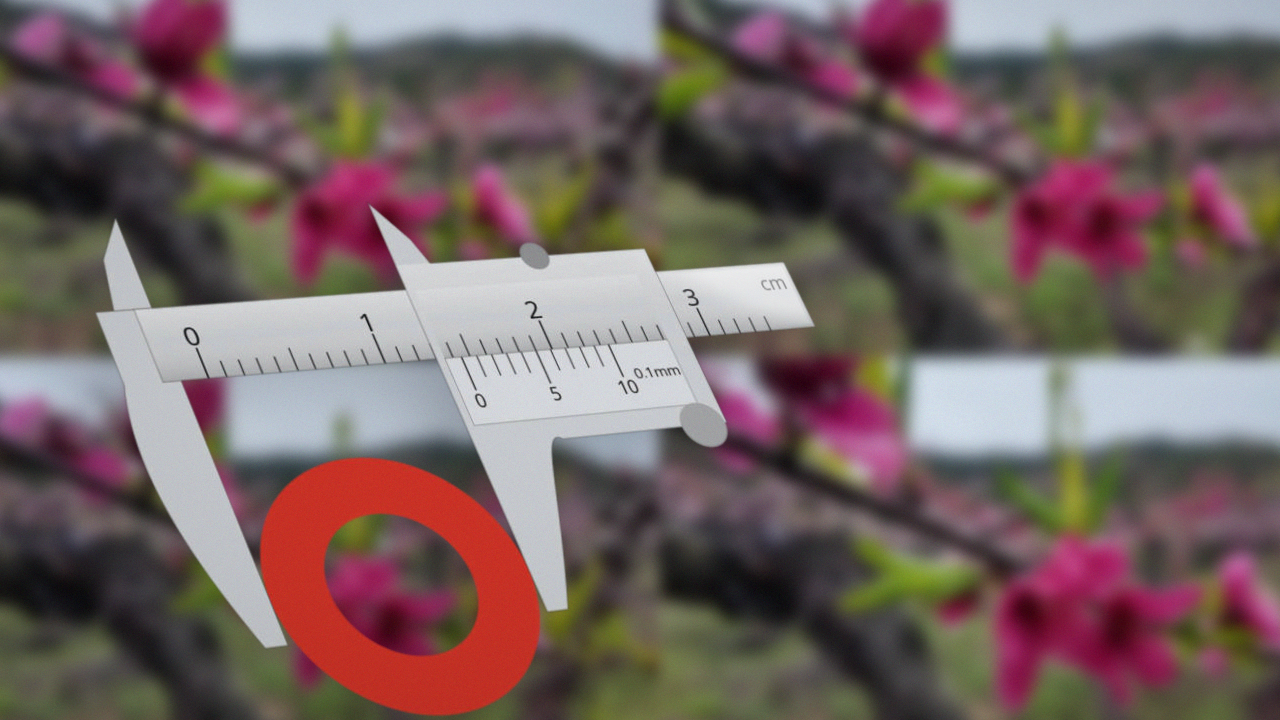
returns **14.5** mm
